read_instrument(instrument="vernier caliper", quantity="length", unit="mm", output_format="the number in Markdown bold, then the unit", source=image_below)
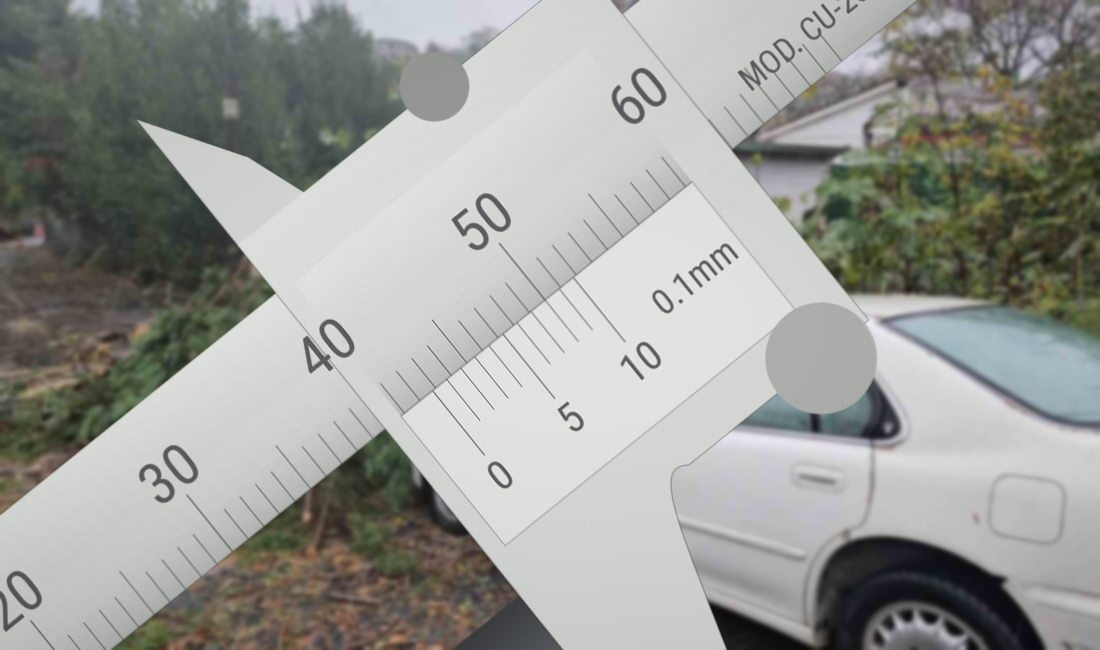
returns **42.8** mm
